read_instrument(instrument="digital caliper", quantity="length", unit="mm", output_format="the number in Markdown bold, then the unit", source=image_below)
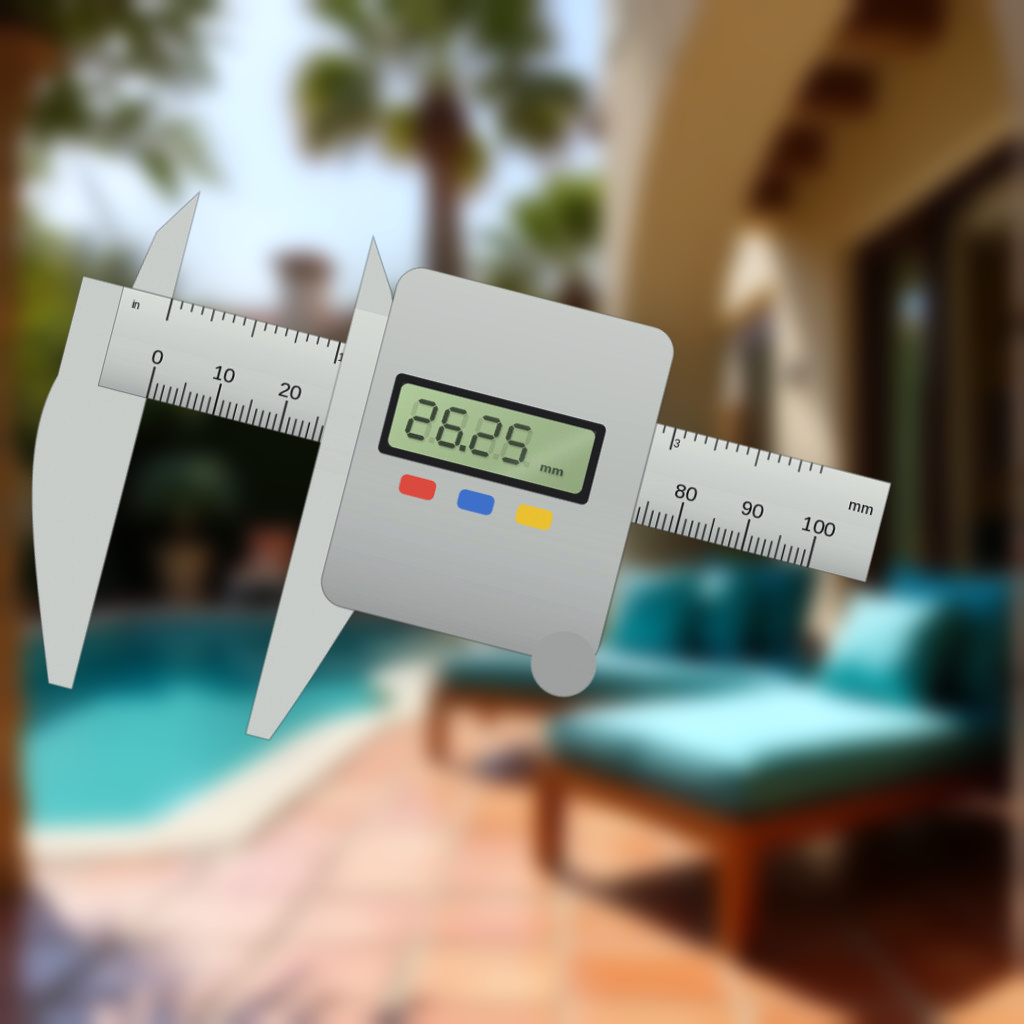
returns **26.25** mm
